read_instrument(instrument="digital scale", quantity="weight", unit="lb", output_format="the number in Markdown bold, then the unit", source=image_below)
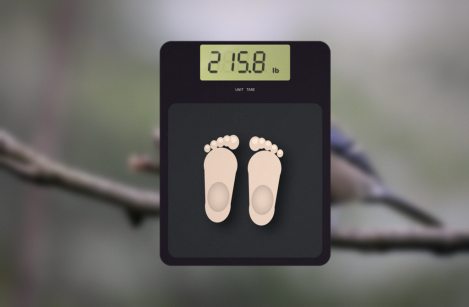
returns **215.8** lb
